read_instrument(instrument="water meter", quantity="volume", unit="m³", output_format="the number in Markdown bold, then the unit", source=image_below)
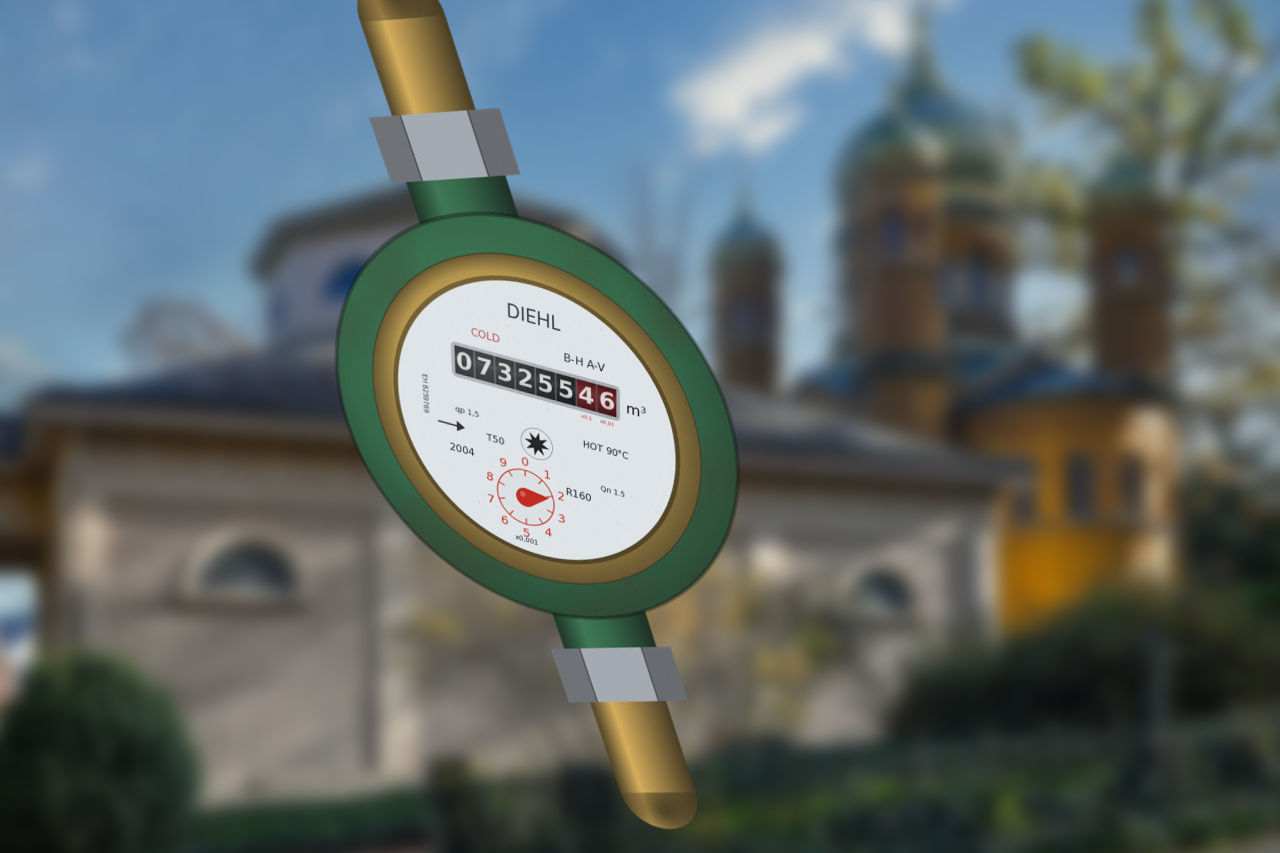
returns **73255.462** m³
